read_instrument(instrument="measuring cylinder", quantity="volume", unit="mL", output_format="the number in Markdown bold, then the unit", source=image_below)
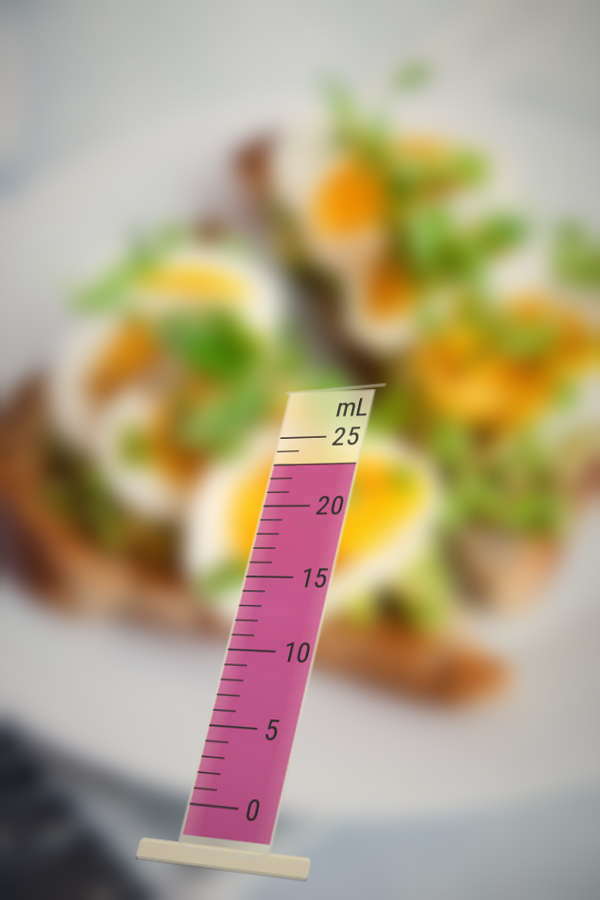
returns **23** mL
